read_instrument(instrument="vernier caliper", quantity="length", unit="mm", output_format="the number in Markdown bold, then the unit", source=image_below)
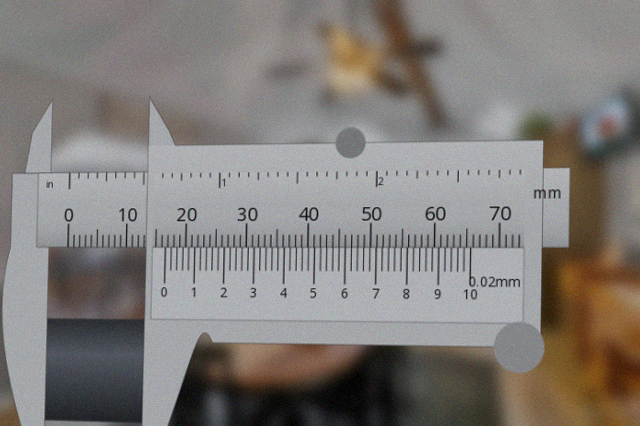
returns **16.6** mm
